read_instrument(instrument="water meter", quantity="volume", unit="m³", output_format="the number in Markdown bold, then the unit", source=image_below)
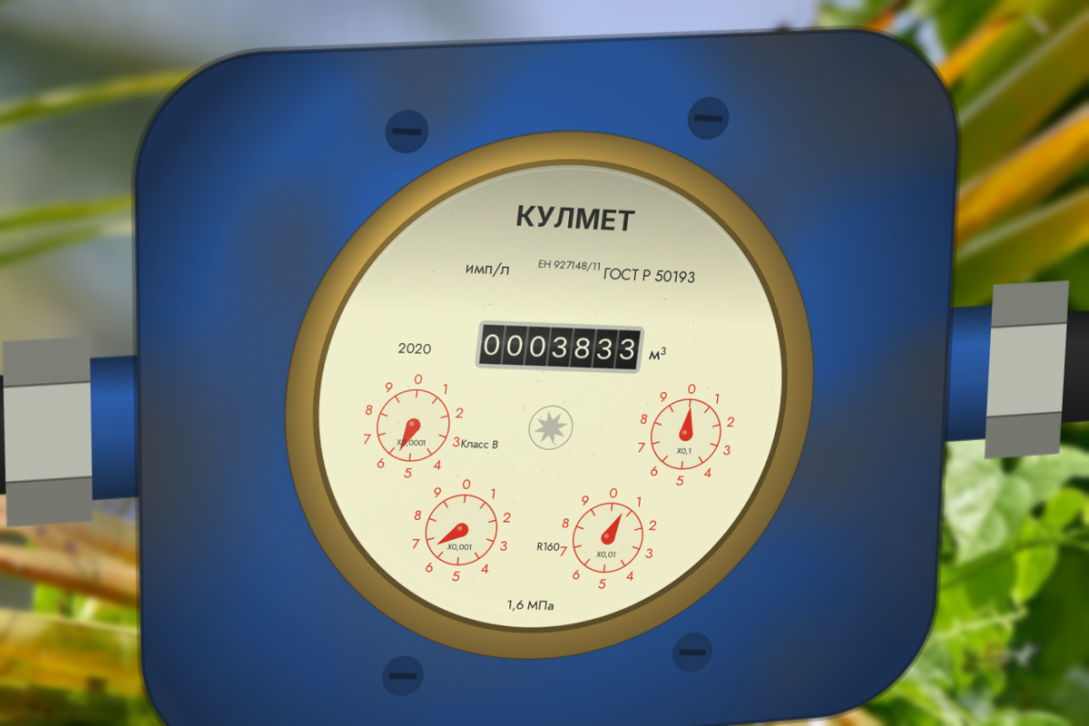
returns **3833.0065** m³
